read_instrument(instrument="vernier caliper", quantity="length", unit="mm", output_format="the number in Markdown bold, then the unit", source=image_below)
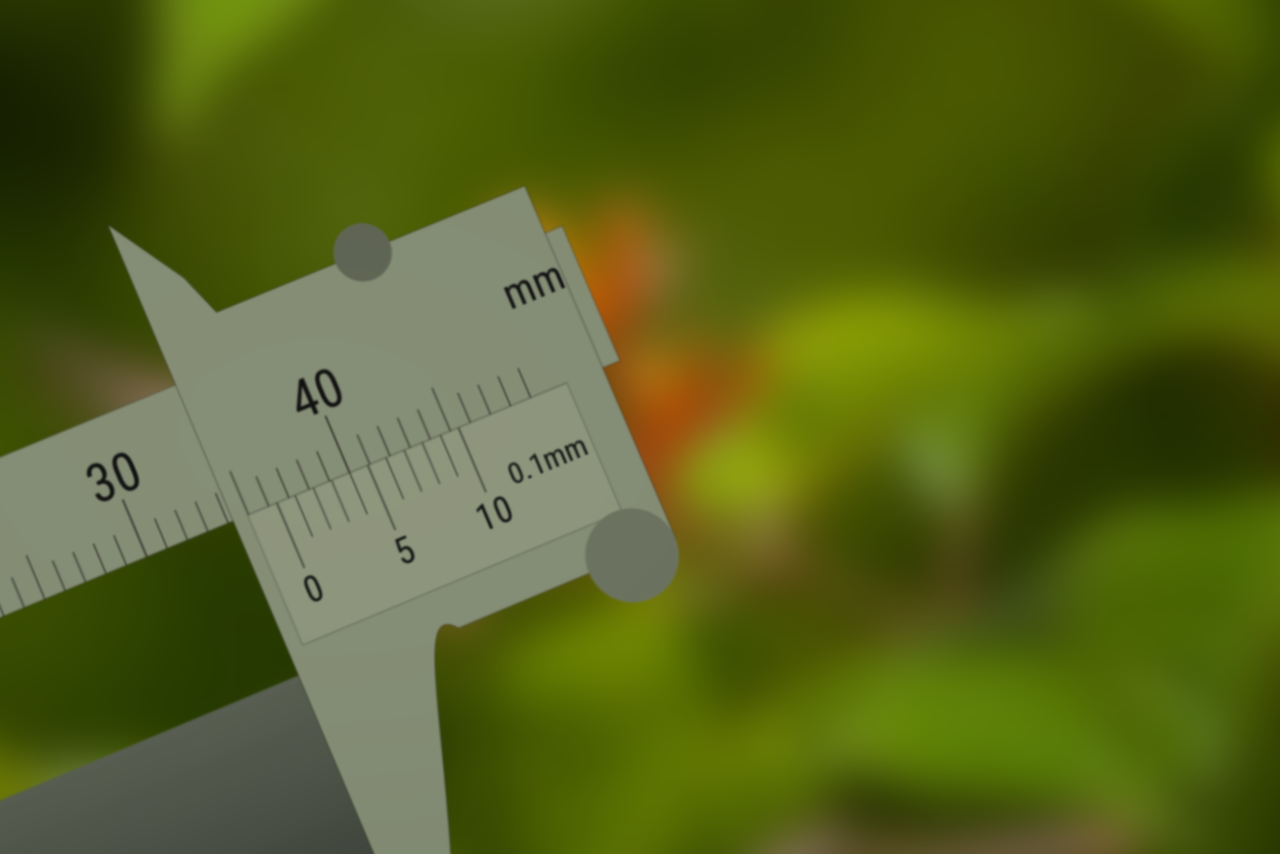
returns **36.4** mm
